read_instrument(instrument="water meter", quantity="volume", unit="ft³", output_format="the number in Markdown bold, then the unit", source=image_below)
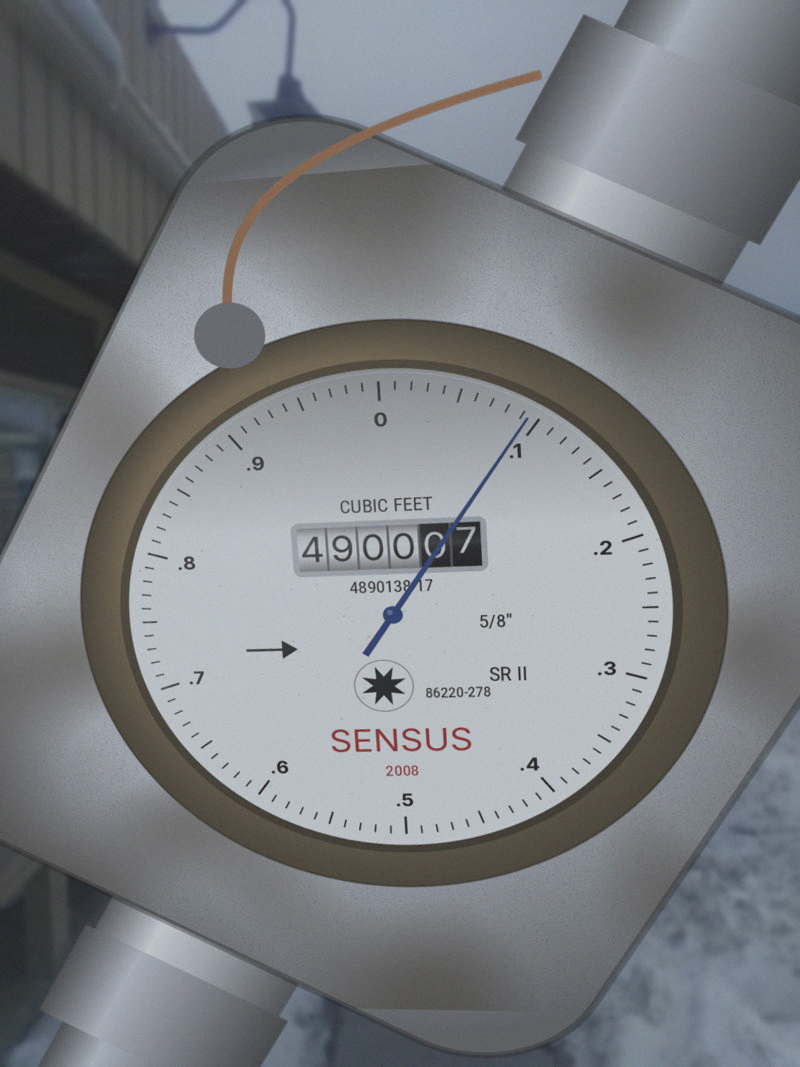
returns **490007.09** ft³
